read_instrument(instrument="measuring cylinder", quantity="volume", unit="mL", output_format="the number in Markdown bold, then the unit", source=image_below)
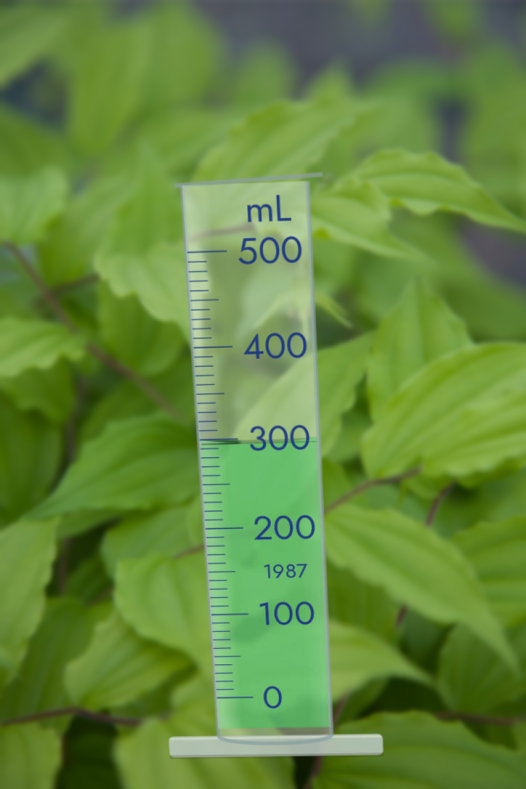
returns **295** mL
